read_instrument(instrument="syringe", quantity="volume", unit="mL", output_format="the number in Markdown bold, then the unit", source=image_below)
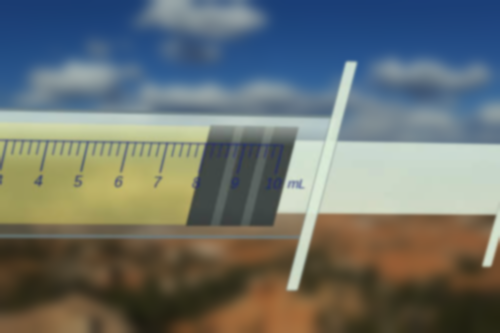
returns **8** mL
